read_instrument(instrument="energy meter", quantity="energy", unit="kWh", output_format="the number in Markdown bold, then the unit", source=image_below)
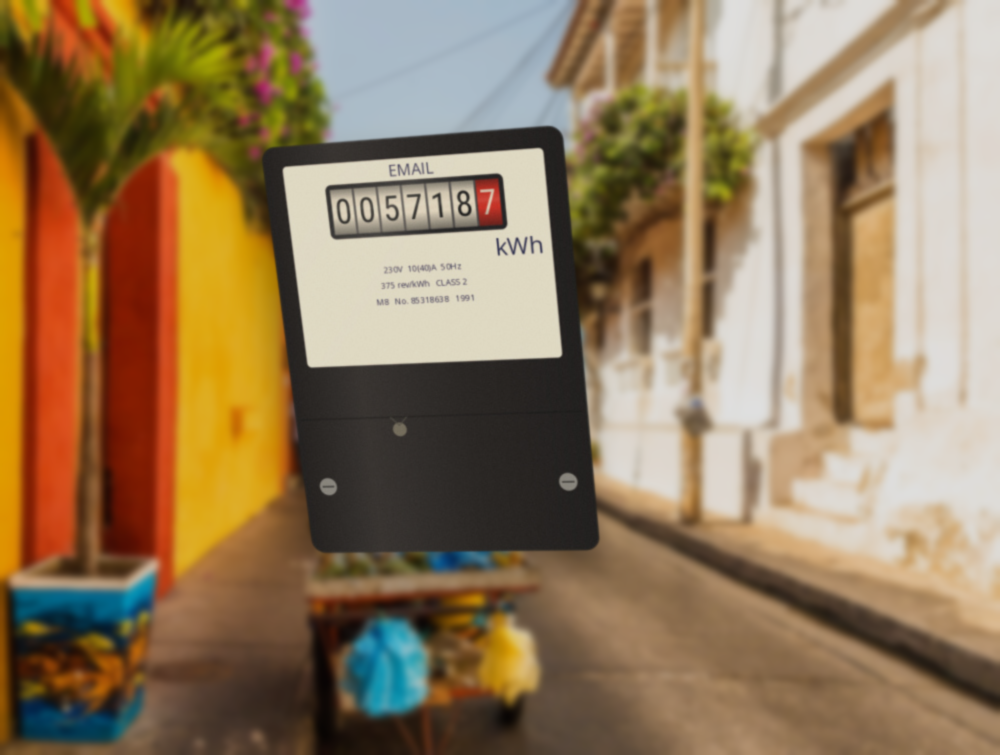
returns **5718.7** kWh
